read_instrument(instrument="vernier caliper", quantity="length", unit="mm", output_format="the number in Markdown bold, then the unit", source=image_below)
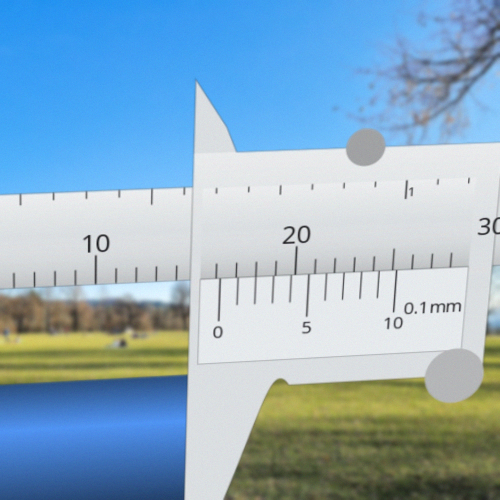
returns **16.2** mm
